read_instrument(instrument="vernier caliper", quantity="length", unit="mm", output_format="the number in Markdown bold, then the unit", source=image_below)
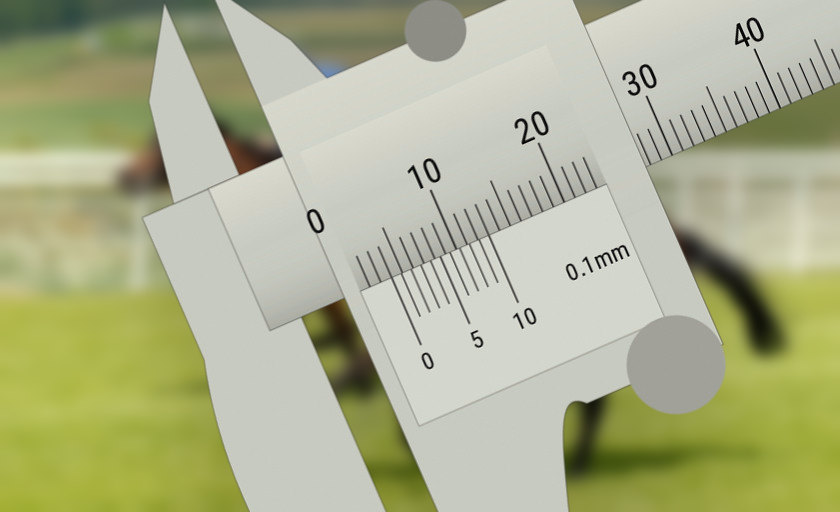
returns **4.0** mm
